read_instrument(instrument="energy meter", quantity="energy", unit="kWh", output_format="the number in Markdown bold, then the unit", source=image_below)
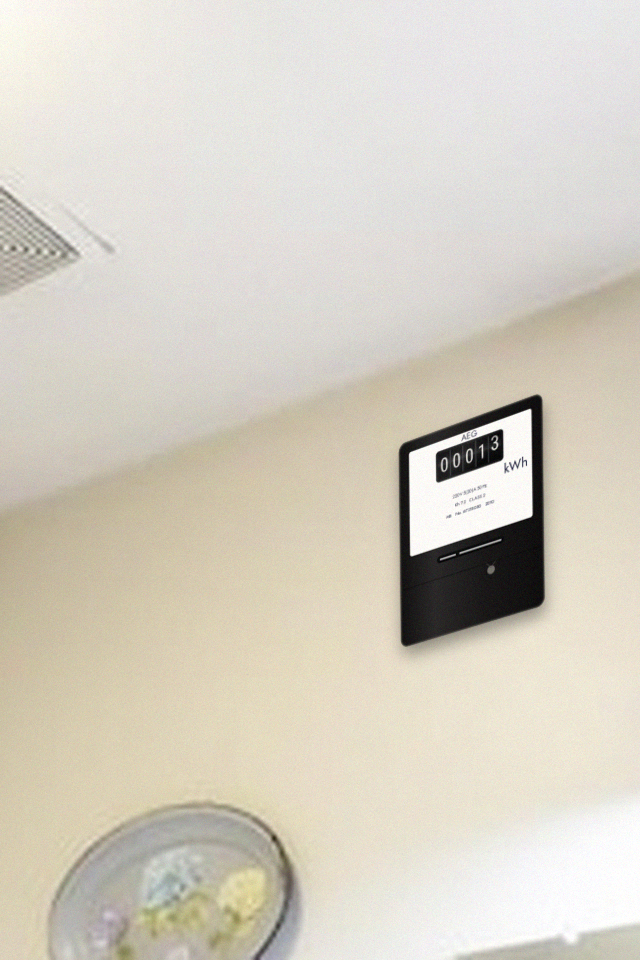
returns **13** kWh
